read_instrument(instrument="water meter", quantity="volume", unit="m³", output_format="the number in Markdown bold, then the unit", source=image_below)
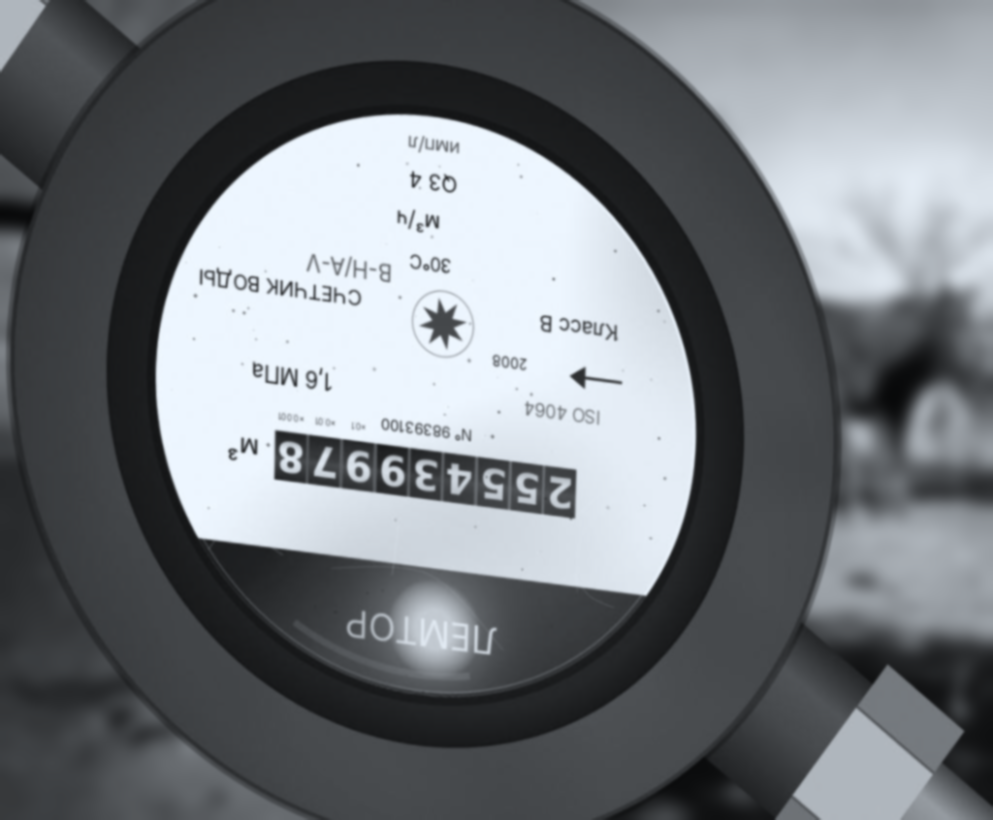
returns **255439.978** m³
